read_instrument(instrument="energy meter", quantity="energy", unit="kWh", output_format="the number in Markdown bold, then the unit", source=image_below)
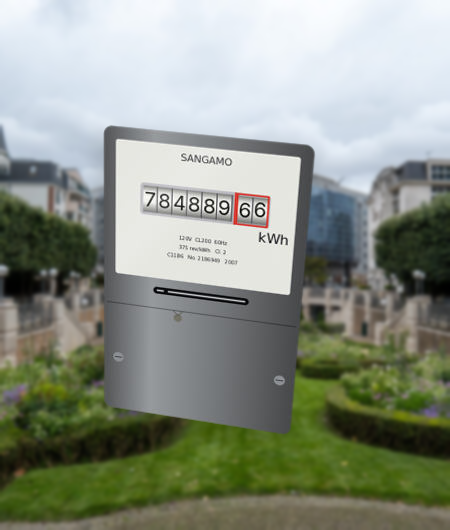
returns **784889.66** kWh
